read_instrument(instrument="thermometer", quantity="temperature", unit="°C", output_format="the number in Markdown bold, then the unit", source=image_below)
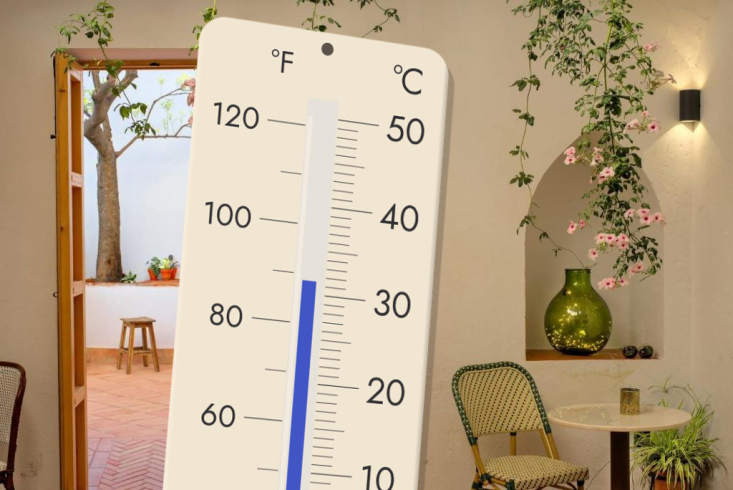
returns **31.5** °C
